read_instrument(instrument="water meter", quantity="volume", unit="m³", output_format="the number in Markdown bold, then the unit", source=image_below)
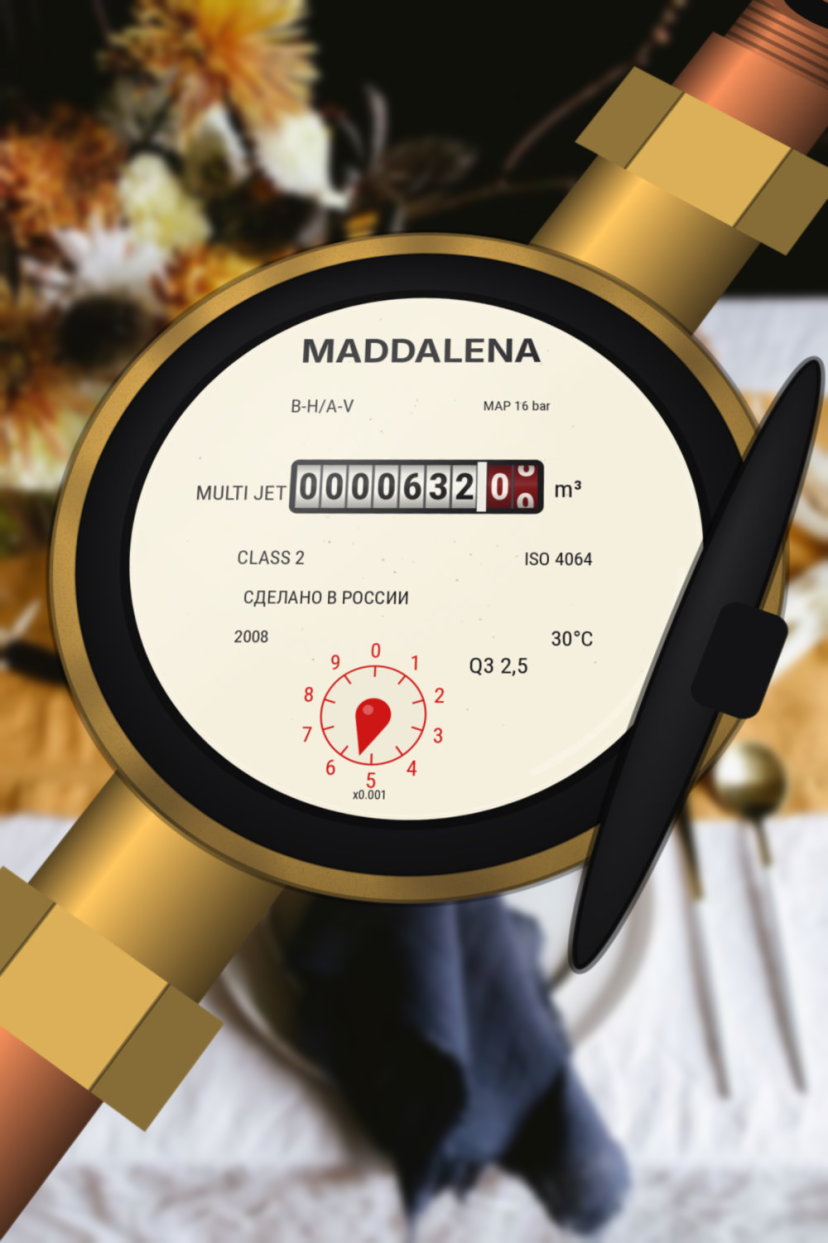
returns **632.085** m³
